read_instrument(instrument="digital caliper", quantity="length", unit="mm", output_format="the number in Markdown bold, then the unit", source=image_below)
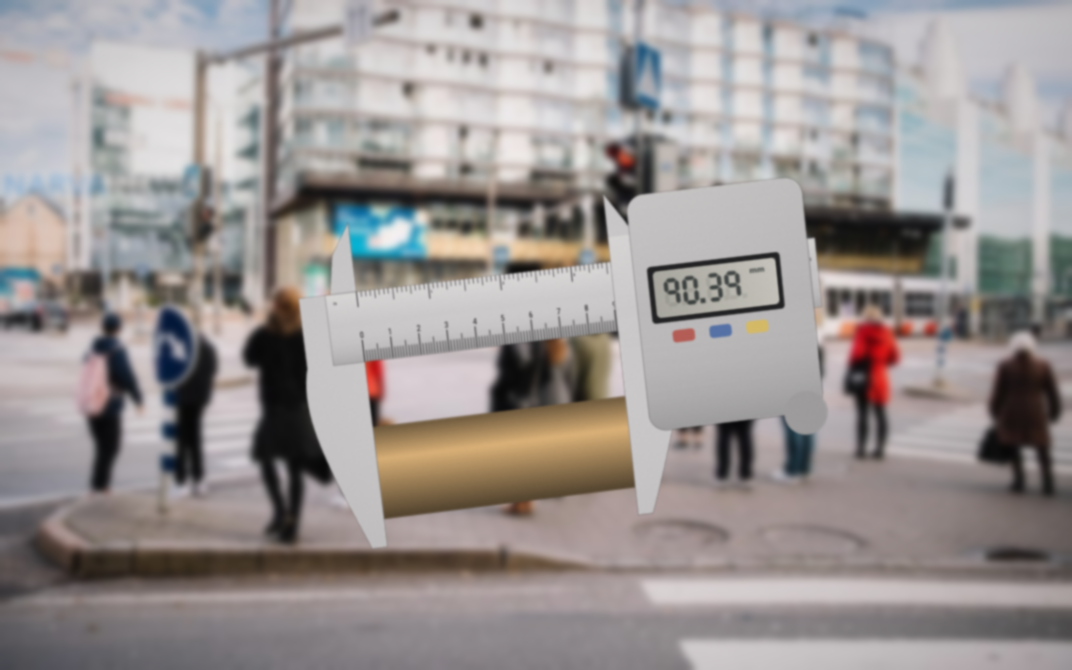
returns **90.39** mm
